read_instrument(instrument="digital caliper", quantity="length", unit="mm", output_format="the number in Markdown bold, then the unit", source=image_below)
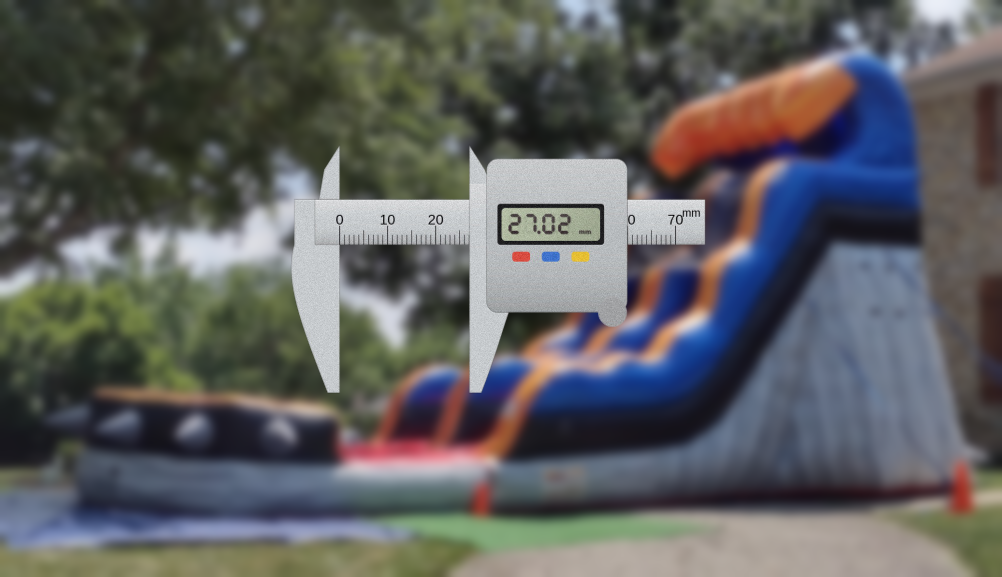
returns **27.02** mm
